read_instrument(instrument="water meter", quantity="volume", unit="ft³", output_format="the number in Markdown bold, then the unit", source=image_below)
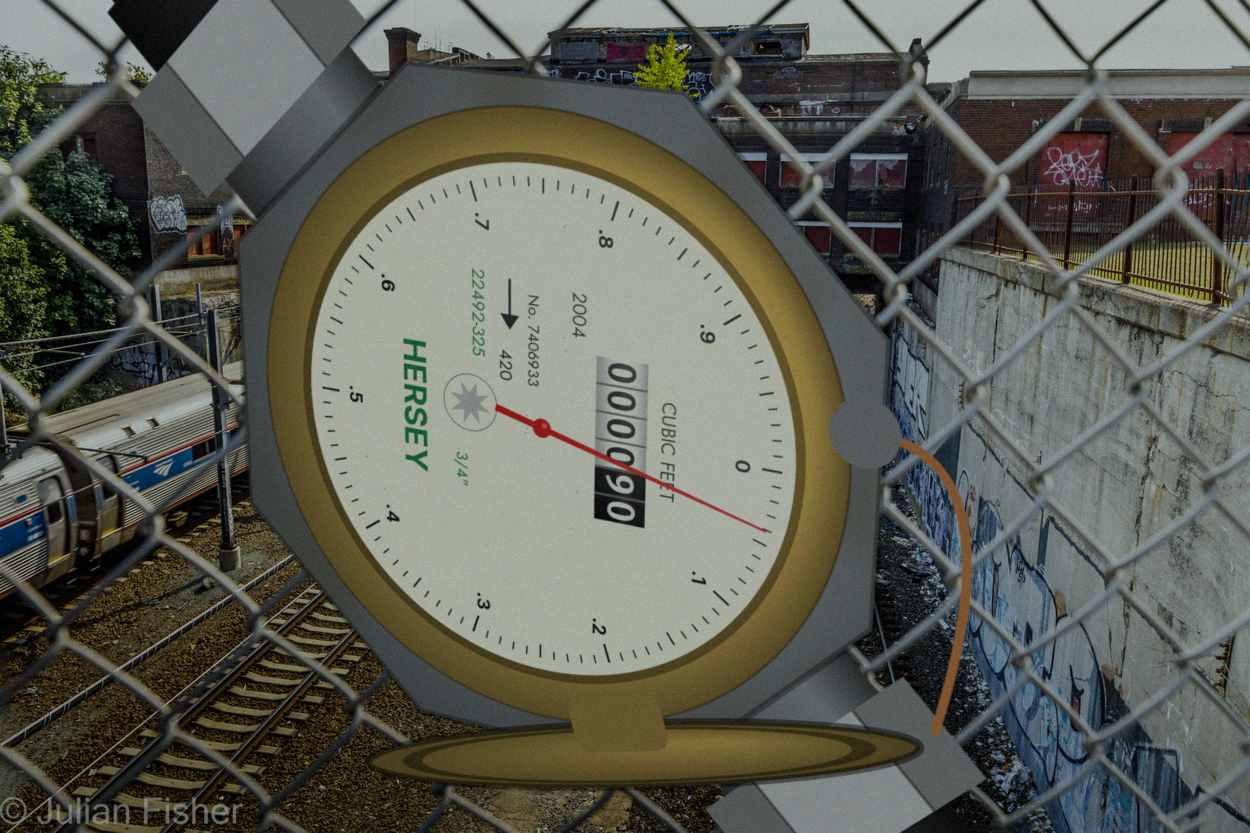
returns **90.04** ft³
